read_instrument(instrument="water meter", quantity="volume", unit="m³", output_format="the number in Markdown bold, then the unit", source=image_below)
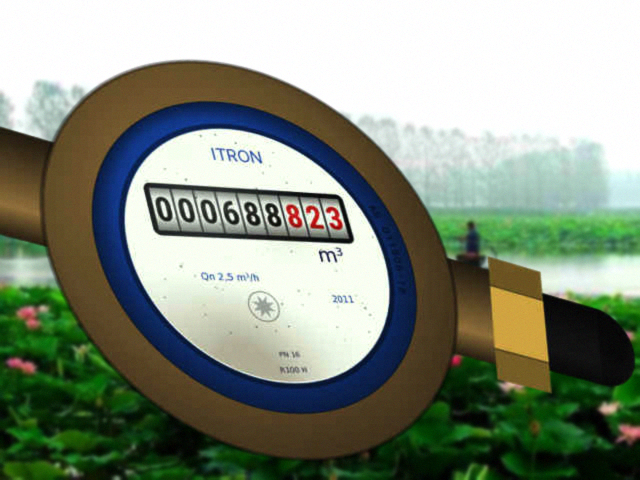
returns **688.823** m³
